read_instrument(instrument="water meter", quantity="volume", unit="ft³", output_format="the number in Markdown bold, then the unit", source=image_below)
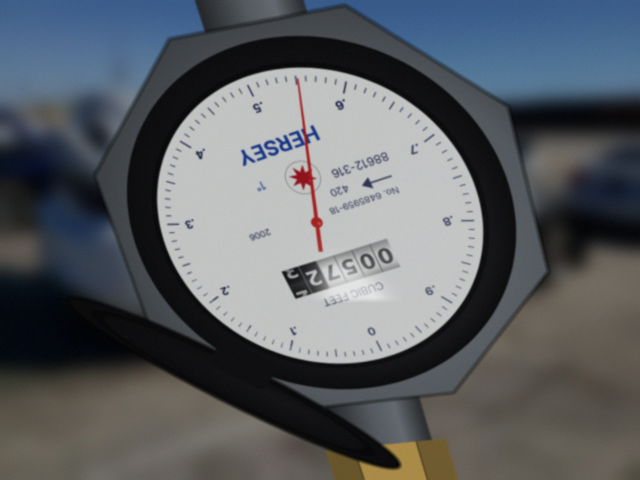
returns **5722.55** ft³
